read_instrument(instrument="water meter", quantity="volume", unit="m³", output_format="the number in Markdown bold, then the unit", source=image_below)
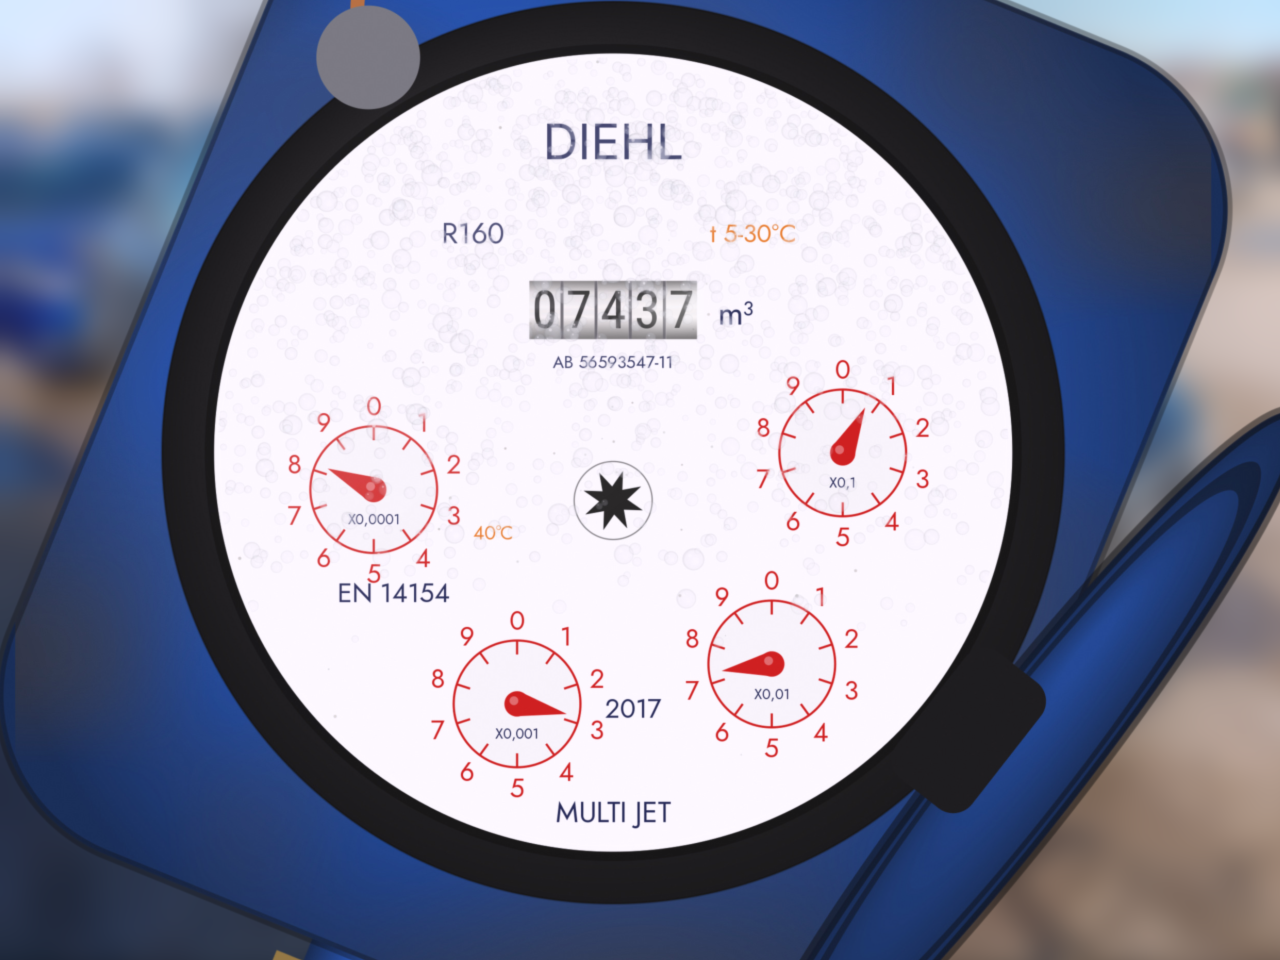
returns **7437.0728** m³
